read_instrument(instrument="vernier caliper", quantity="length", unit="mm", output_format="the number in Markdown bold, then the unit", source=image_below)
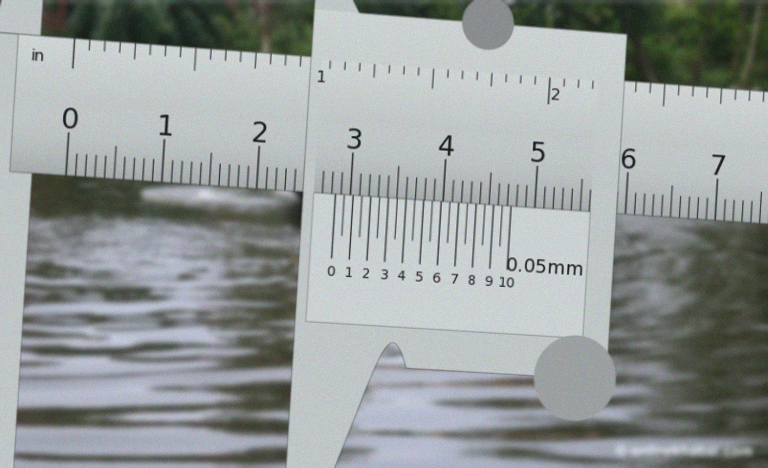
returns **28.4** mm
